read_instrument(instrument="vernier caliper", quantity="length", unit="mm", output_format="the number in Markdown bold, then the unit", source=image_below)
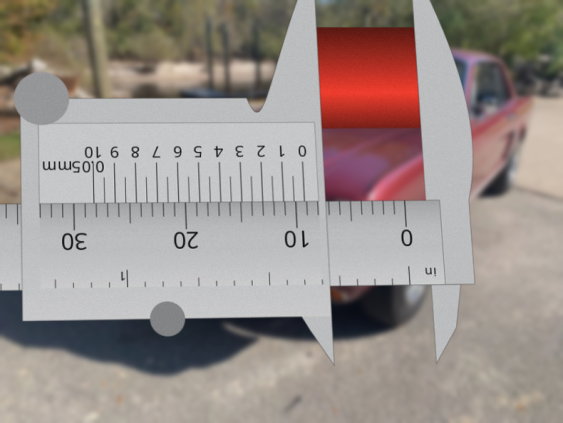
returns **9.2** mm
